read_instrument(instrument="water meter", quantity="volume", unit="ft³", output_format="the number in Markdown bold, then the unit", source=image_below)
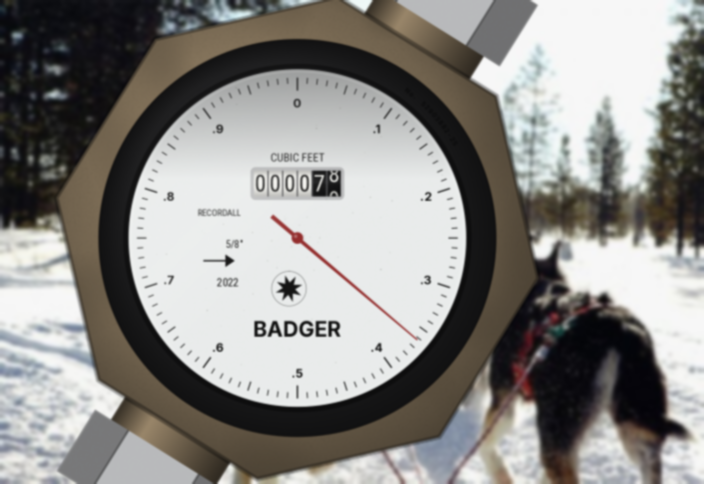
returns **78.36** ft³
